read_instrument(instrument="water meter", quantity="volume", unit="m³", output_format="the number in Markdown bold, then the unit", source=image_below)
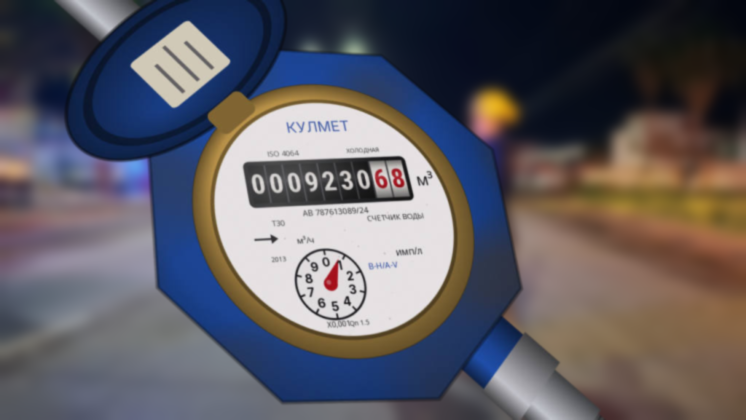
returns **9230.680** m³
